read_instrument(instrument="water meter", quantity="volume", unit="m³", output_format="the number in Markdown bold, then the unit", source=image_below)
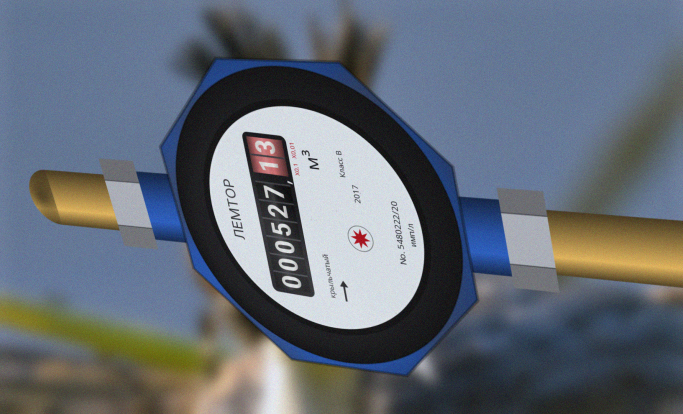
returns **527.13** m³
